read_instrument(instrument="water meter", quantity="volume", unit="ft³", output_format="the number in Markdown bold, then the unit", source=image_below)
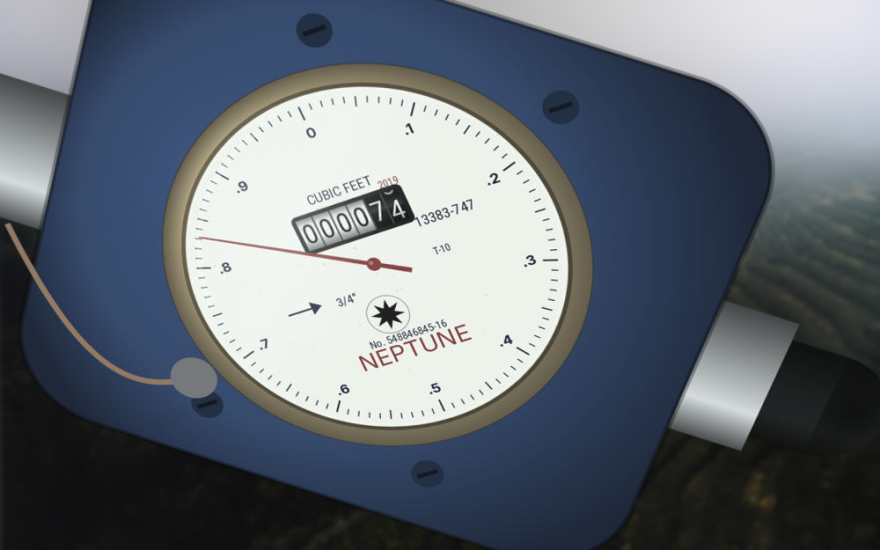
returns **73.83** ft³
